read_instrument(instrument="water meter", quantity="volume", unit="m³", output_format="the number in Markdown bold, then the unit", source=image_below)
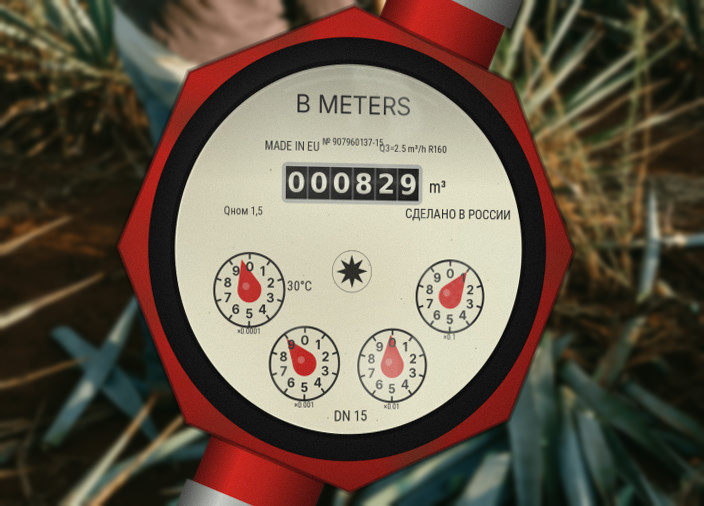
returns **829.0989** m³
